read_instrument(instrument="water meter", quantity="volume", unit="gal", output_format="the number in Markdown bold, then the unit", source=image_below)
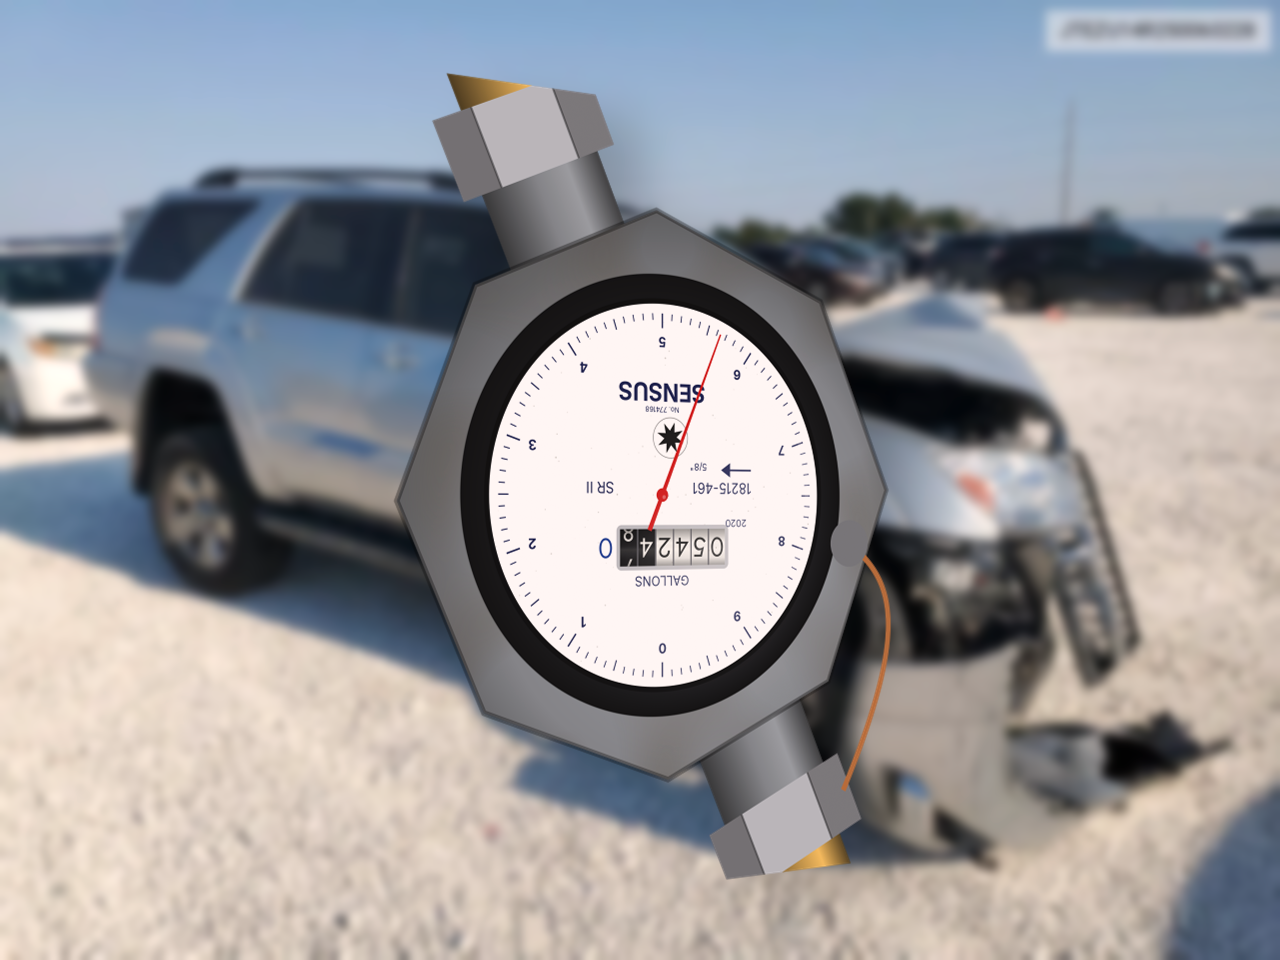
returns **542475.6** gal
